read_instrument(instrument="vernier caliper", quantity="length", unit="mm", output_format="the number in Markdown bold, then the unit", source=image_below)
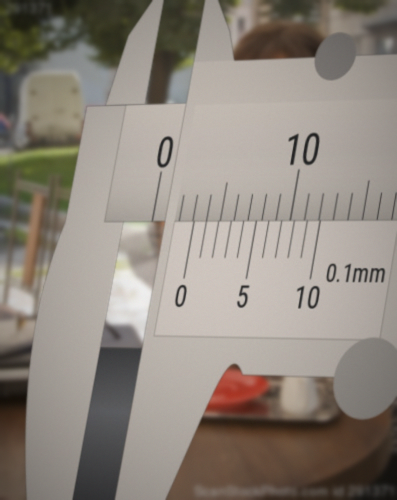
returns **3.1** mm
